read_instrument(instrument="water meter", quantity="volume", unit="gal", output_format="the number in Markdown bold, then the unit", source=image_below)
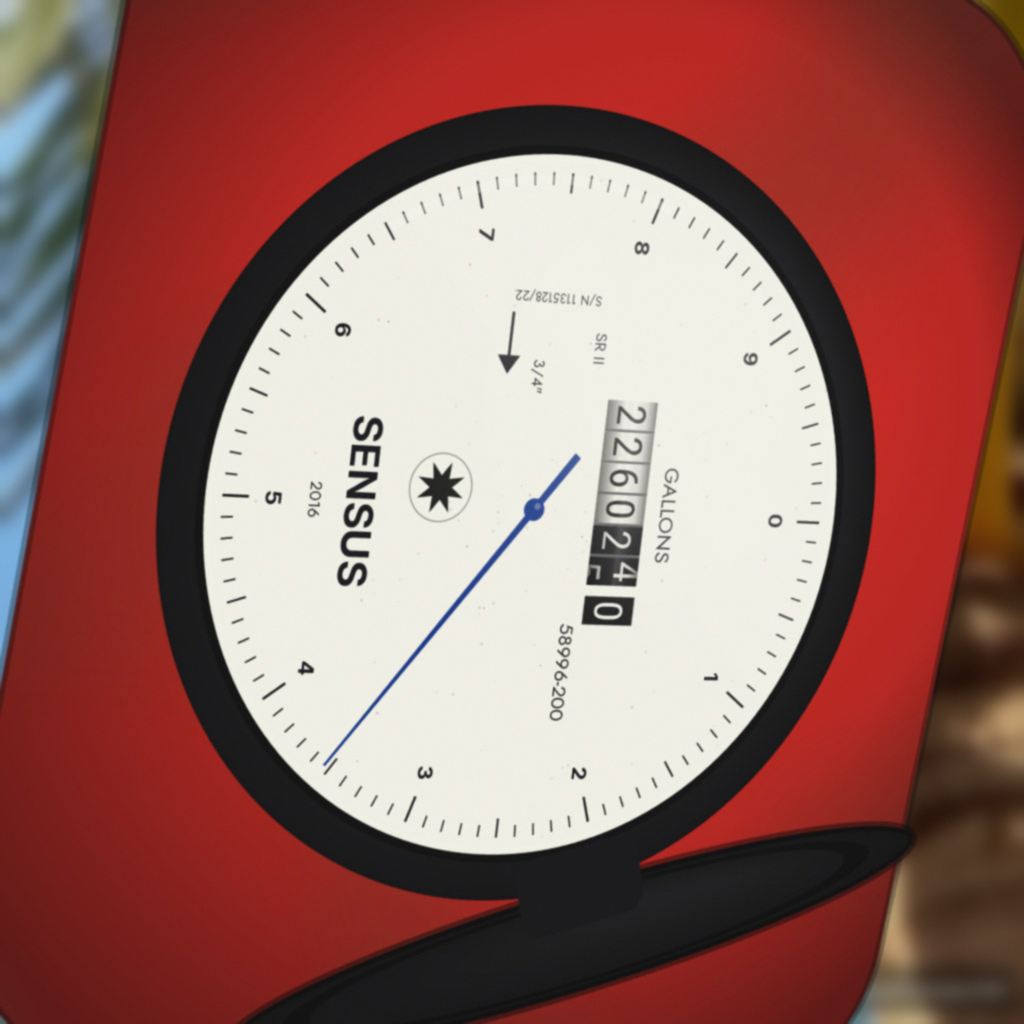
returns **2260243.5** gal
